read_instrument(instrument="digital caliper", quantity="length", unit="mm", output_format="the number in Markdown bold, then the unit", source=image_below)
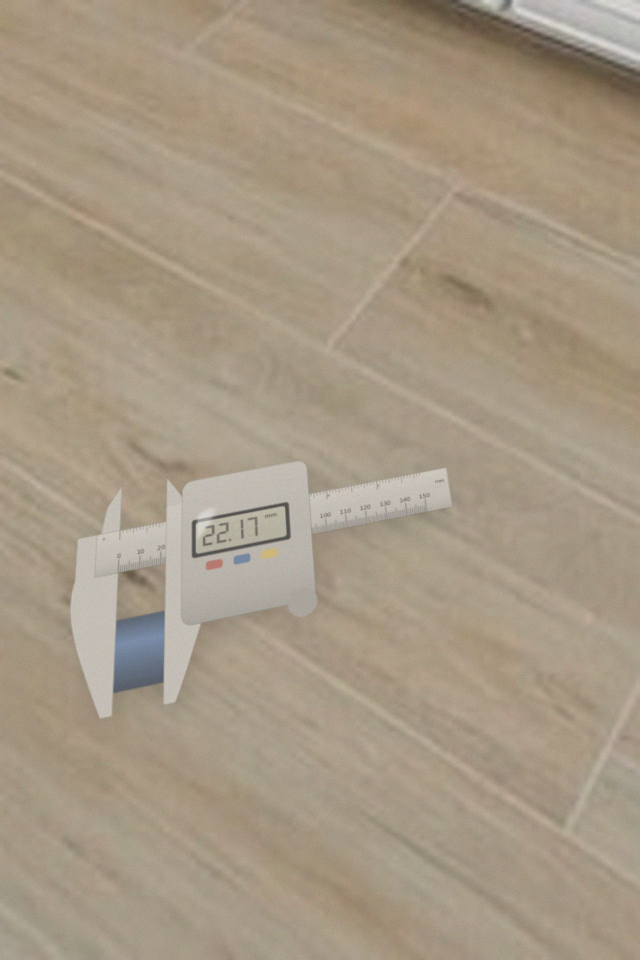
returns **22.17** mm
